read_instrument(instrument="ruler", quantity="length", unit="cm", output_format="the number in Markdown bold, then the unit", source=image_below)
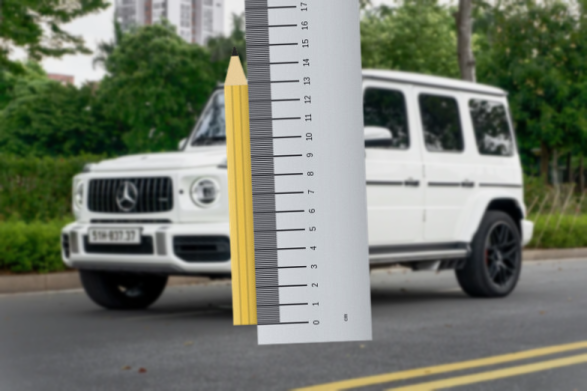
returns **15** cm
